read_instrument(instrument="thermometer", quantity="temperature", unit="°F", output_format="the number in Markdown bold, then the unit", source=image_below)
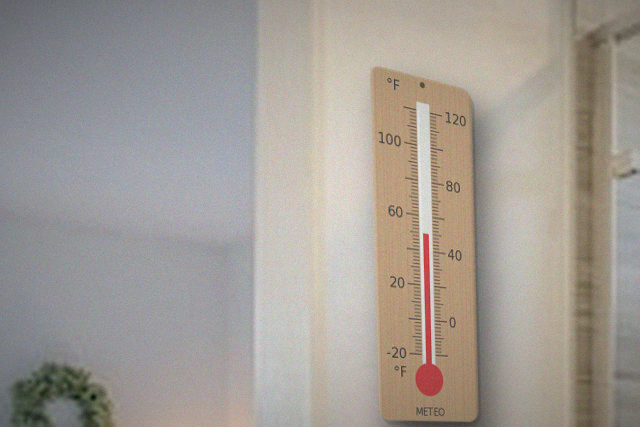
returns **50** °F
